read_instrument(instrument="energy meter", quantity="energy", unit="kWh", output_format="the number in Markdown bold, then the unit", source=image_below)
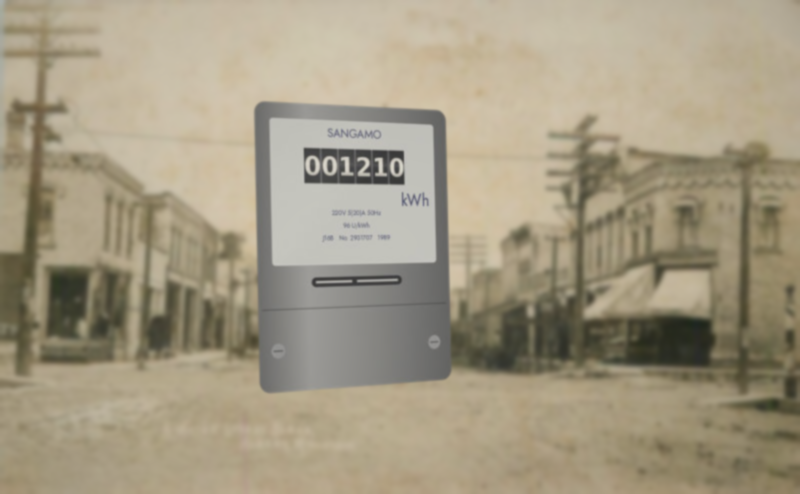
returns **1210** kWh
